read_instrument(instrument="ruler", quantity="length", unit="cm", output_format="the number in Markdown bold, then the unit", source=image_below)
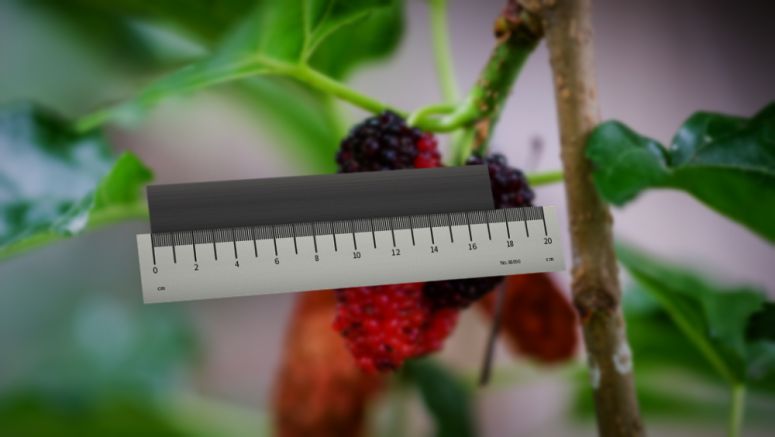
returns **17.5** cm
